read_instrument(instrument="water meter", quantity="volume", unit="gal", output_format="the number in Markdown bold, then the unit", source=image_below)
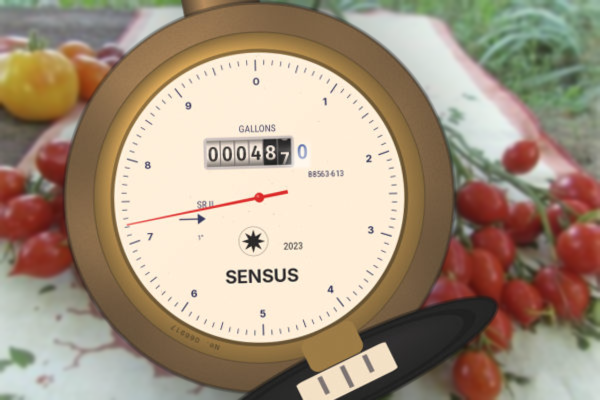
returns **4867.2** gal
